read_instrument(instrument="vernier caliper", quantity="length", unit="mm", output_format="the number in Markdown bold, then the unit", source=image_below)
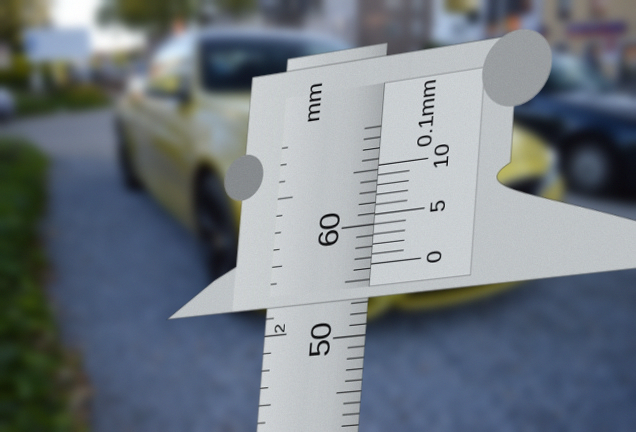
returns **56.4** mm
